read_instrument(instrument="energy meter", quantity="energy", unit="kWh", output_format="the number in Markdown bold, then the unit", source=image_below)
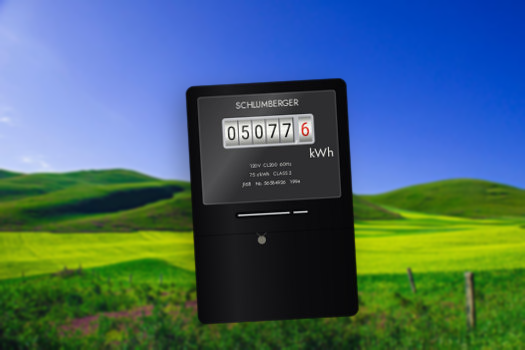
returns **5077.6** kWh
